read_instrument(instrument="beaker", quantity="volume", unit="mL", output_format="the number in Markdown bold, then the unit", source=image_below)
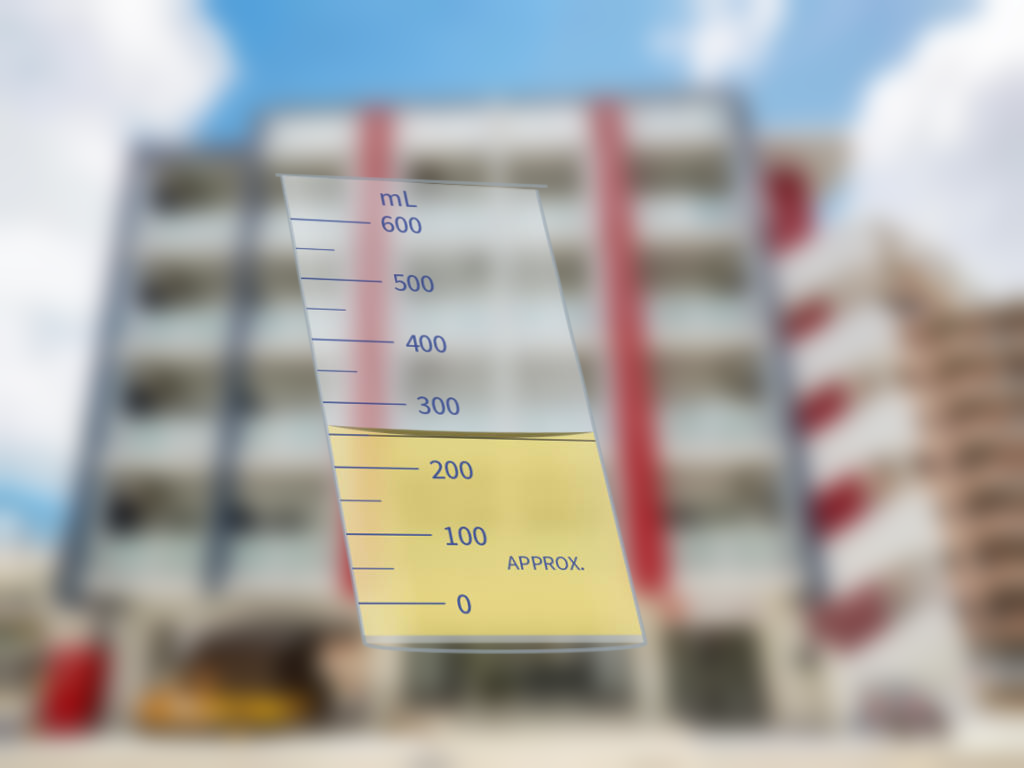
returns **250** mL
